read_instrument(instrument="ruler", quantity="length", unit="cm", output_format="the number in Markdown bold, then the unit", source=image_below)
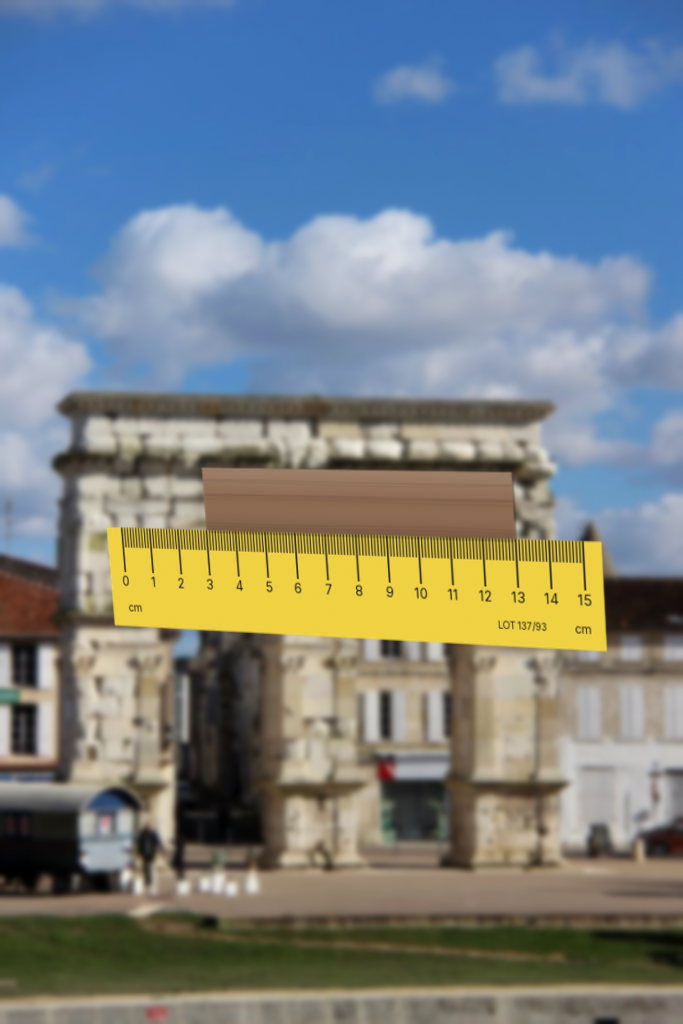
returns **10** cm
